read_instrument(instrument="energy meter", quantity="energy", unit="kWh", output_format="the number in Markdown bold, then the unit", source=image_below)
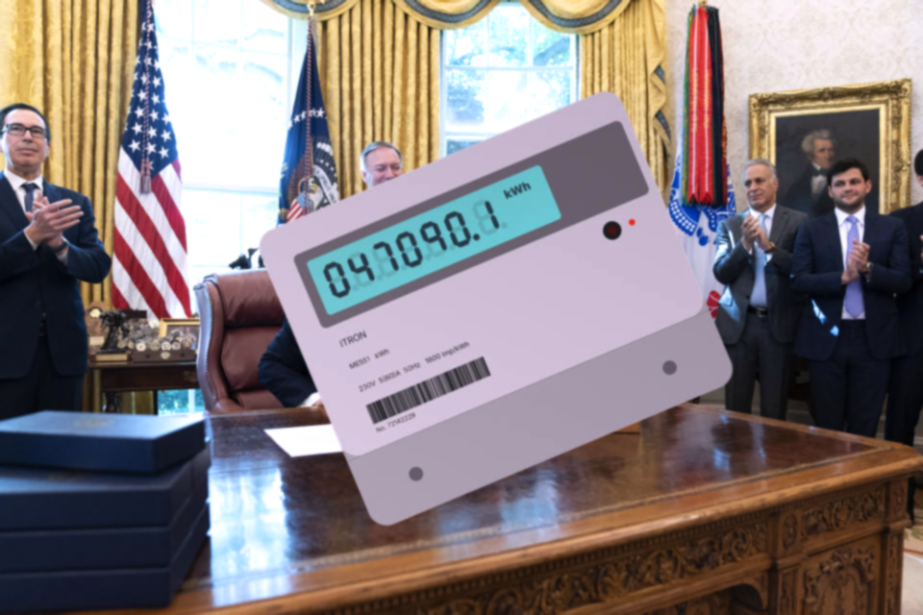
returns **47090.1** kWh
